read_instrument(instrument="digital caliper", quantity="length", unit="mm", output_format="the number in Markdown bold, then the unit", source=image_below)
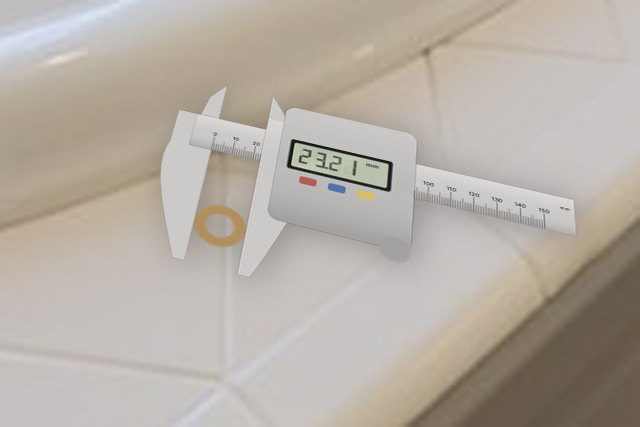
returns **23.21** mm
